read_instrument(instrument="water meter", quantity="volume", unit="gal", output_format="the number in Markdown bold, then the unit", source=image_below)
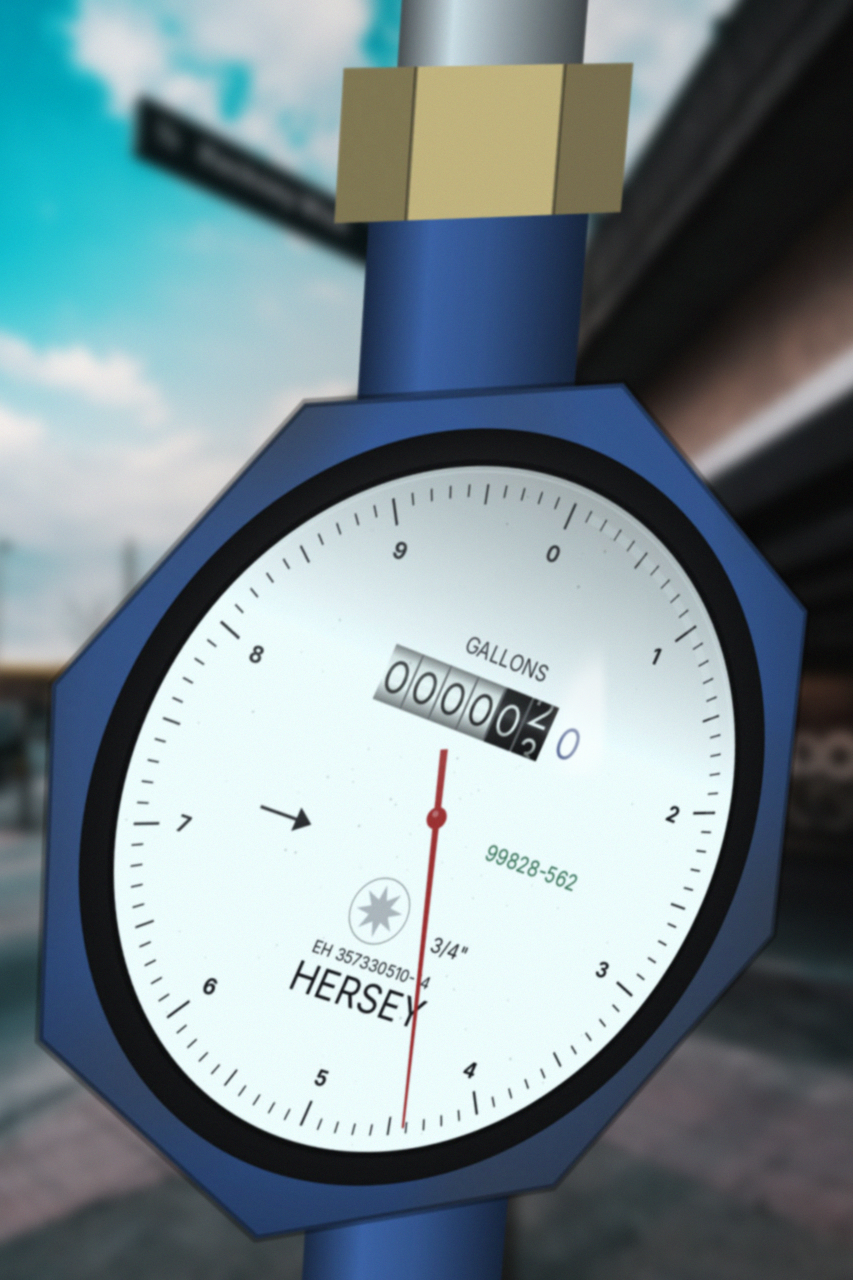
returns **24.4** gal
